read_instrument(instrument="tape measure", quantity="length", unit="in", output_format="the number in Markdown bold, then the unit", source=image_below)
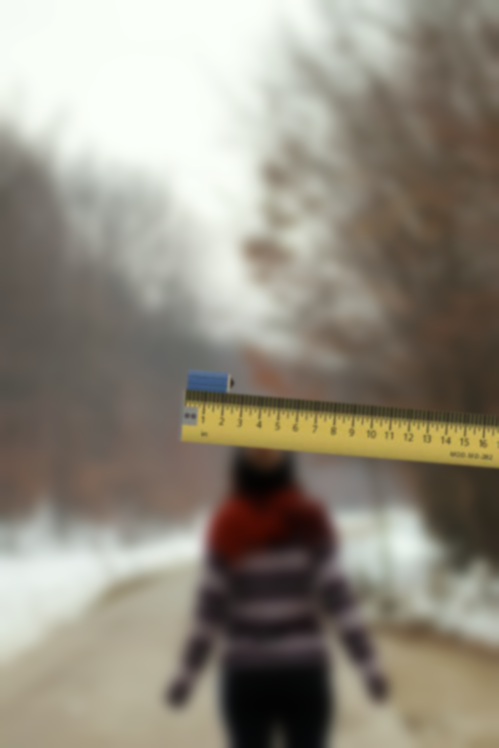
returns **2.5** in
